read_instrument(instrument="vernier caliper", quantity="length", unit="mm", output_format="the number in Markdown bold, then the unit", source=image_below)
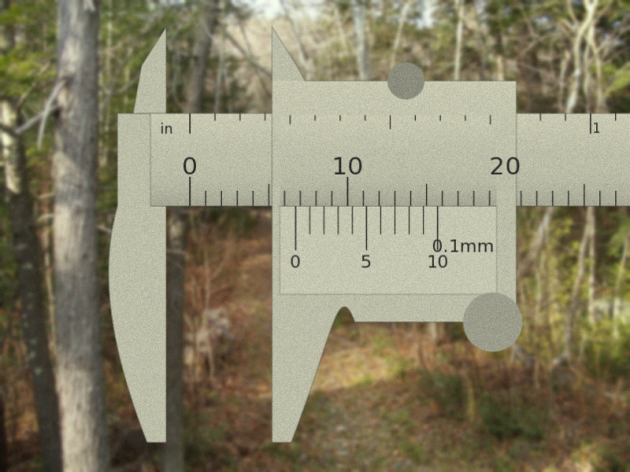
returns **6.7** mm
